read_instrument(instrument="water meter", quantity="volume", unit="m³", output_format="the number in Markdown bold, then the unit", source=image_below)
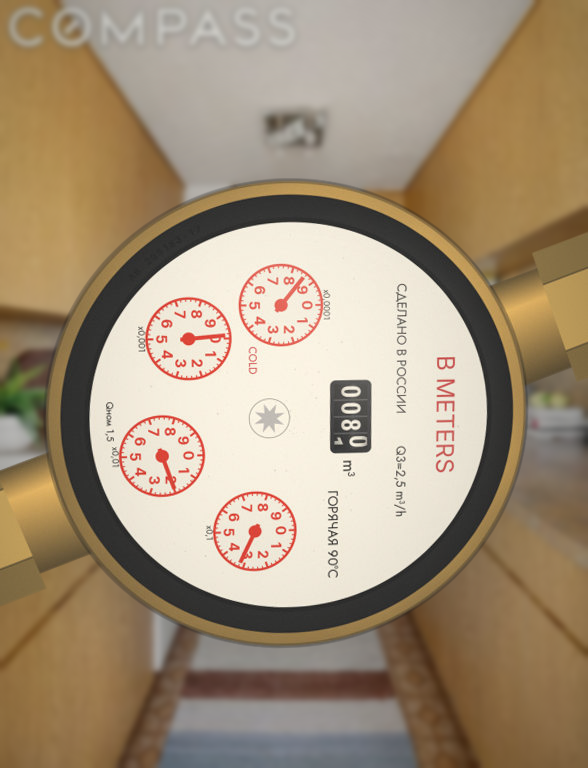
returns **80.3198** m³
